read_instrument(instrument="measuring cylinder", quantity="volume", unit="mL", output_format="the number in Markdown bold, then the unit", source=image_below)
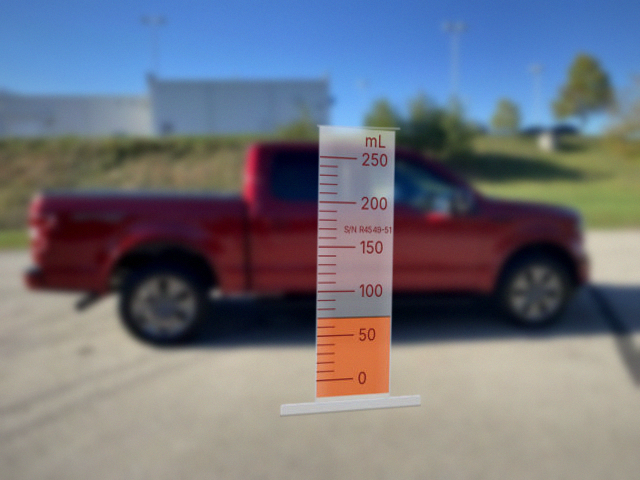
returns **70** mL
